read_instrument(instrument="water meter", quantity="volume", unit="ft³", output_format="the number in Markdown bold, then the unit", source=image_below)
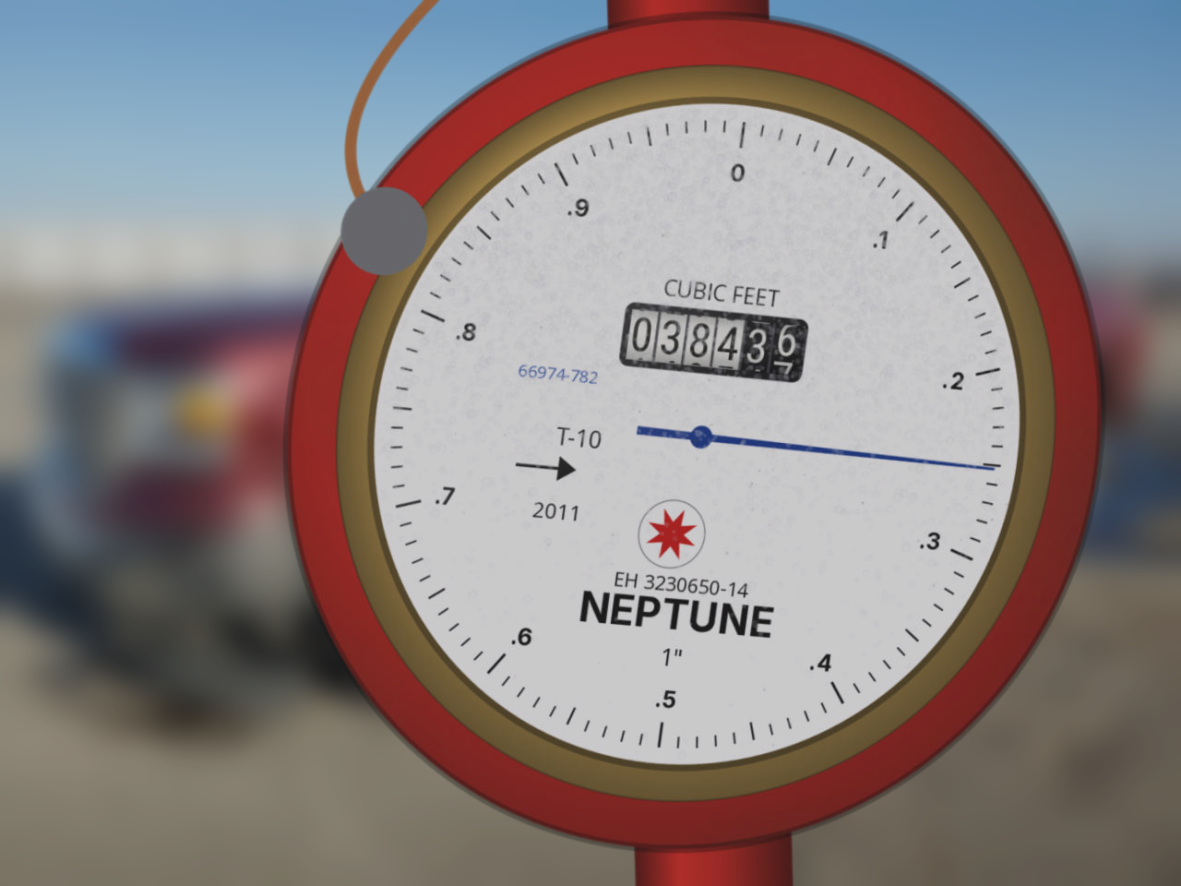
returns **38436.25** ft³
